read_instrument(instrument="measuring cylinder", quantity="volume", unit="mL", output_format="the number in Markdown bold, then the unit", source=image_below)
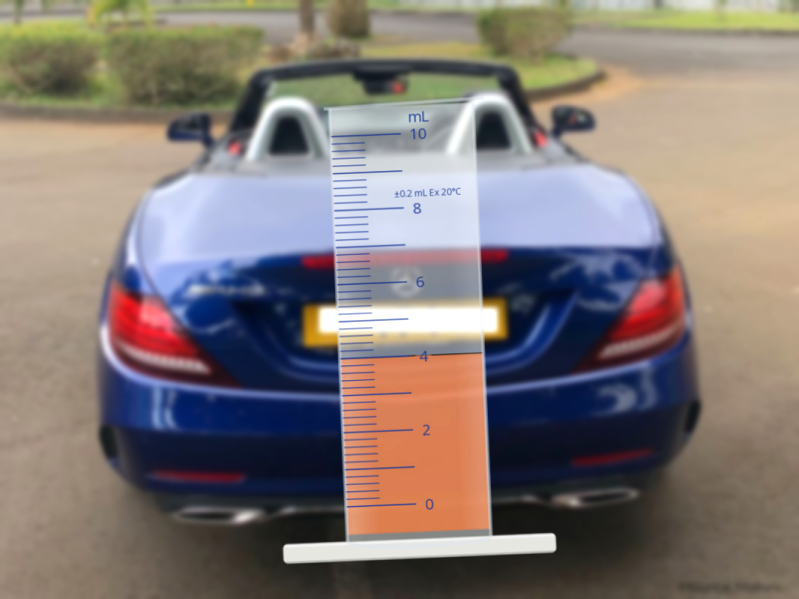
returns **4** mL
